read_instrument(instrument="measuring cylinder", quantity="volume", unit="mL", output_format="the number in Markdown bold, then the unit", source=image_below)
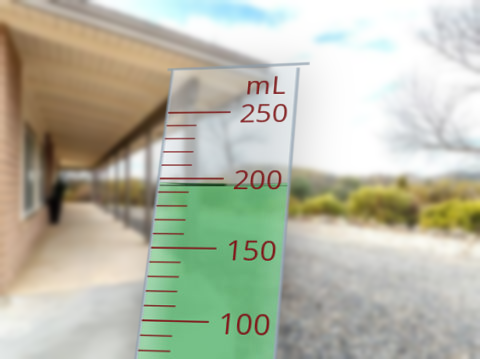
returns **195** mL
